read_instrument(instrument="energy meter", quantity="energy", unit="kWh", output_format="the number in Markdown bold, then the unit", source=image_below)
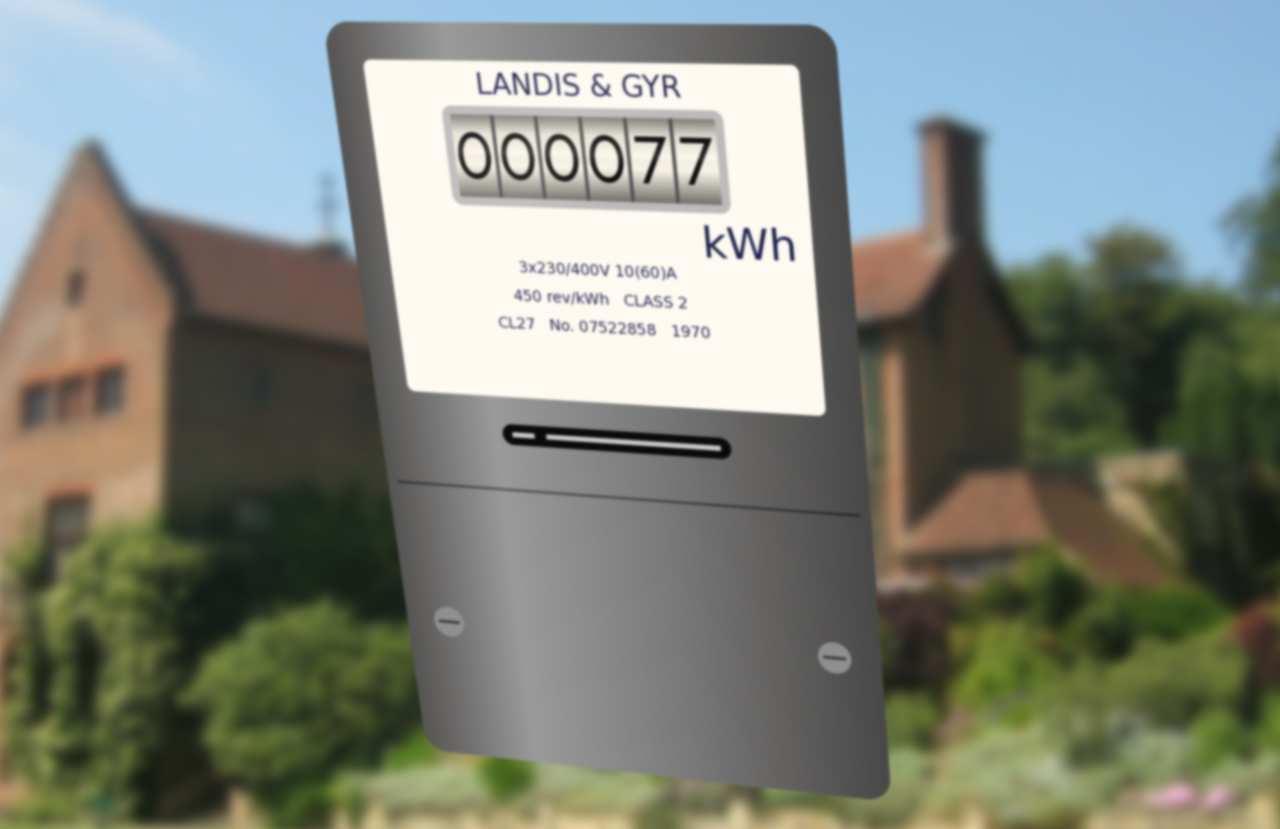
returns **77** kWh
